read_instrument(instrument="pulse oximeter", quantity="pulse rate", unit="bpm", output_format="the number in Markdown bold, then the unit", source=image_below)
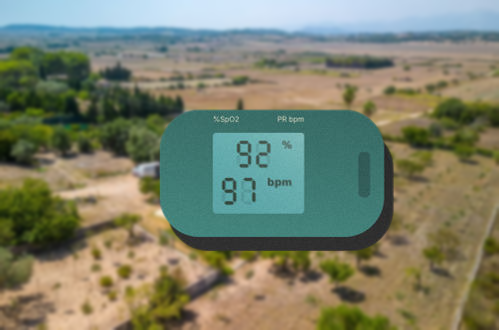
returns **97** bpm
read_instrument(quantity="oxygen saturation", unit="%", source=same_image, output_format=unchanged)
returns **92** %
